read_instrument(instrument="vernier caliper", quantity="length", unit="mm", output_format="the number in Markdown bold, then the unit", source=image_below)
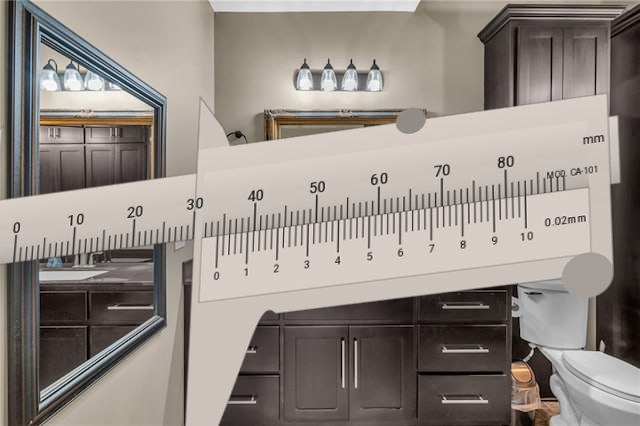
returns **34.0** mm
